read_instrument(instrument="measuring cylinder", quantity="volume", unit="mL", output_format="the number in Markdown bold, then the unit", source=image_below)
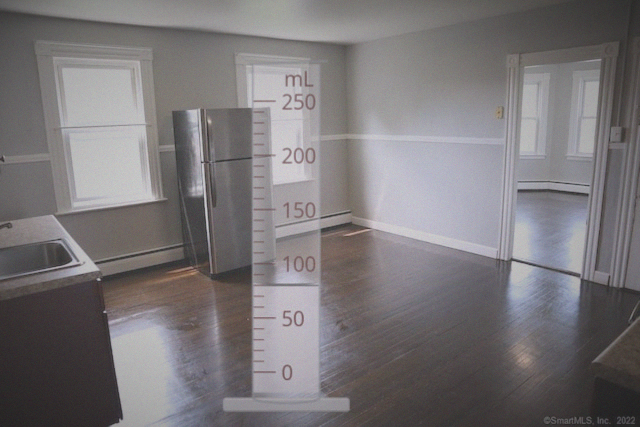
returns **80** mL
